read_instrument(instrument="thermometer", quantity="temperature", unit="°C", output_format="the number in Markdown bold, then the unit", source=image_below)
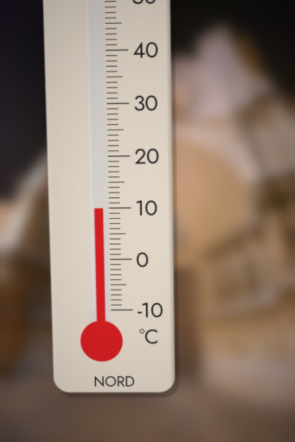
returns **10** °C
